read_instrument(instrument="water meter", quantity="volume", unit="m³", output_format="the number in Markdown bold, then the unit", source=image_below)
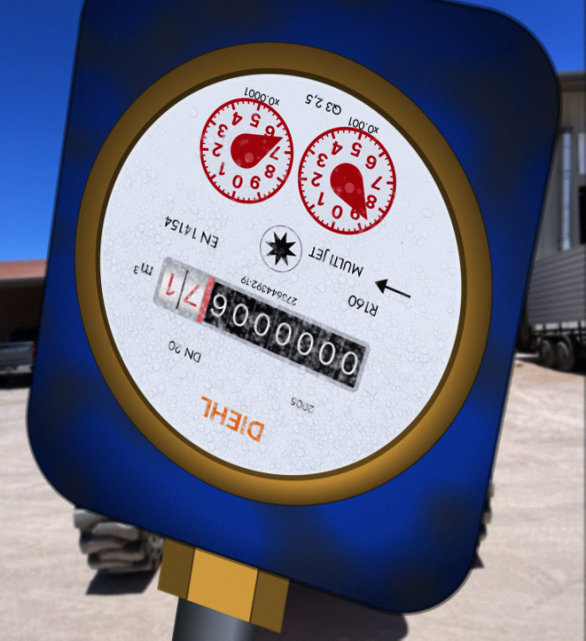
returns **6.7186** m³
